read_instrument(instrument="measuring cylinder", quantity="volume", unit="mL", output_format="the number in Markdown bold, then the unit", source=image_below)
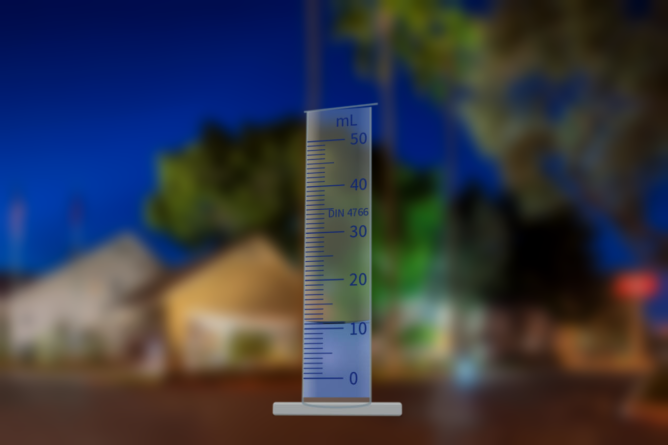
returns **11** mL
